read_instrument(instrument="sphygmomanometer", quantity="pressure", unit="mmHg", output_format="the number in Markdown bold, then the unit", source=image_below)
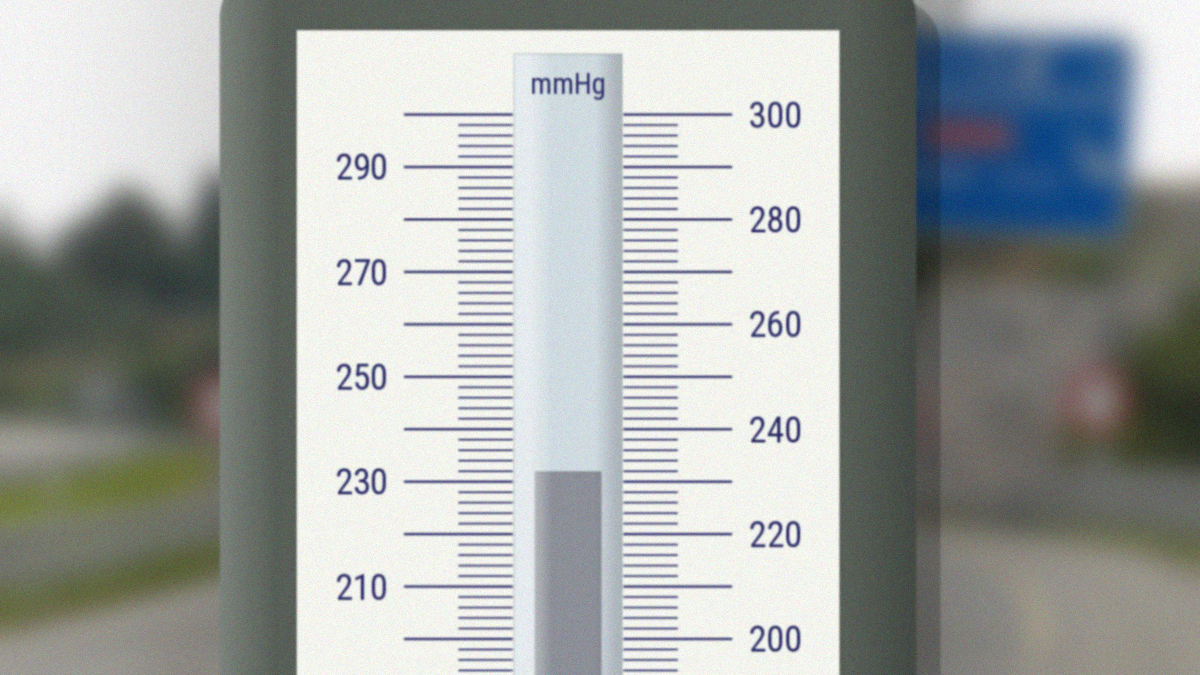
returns **232** mmHg
